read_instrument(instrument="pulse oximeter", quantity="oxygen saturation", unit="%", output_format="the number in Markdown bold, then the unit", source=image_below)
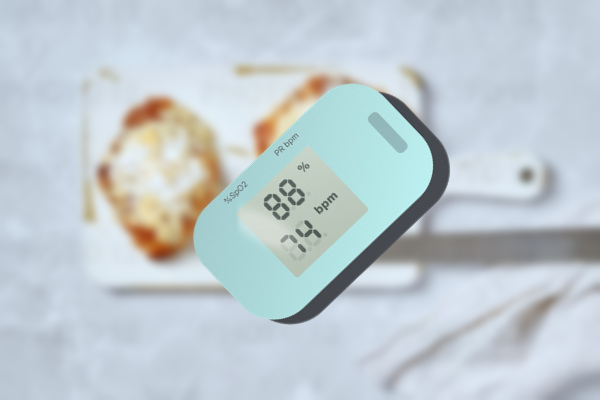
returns **88** %
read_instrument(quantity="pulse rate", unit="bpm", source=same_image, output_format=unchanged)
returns **74** bpm
